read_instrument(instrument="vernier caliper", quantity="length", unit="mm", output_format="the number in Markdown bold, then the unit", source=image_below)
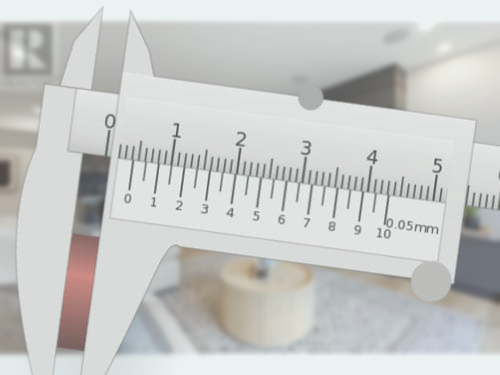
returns **4.2** mm
